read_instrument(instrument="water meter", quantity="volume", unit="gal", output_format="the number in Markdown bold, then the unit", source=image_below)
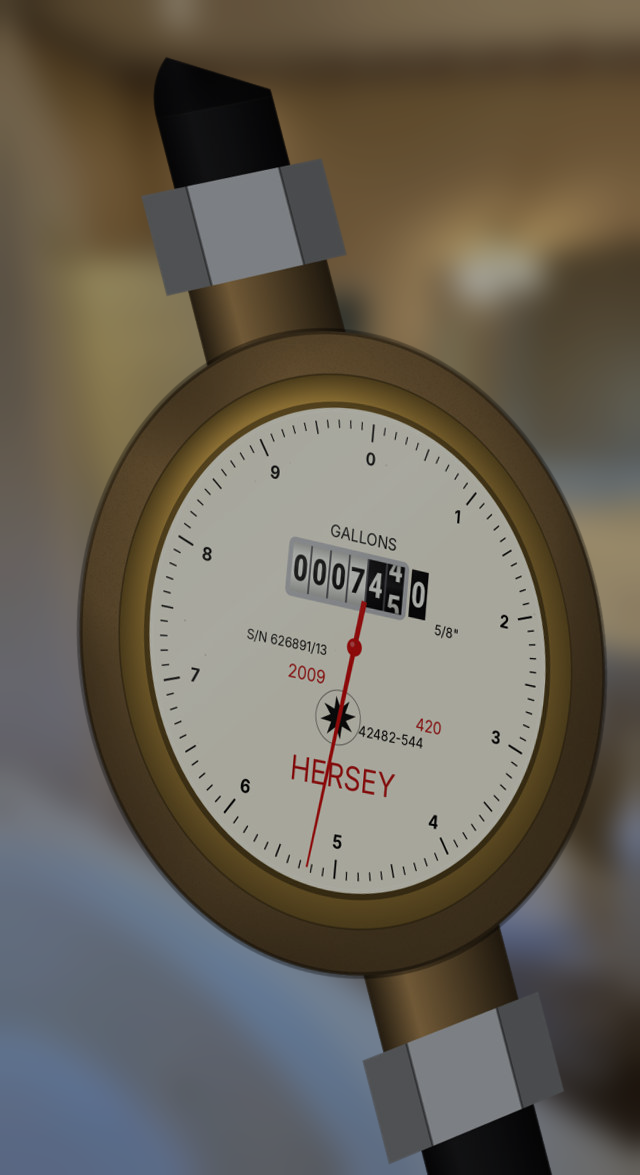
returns **7445.2** gal
